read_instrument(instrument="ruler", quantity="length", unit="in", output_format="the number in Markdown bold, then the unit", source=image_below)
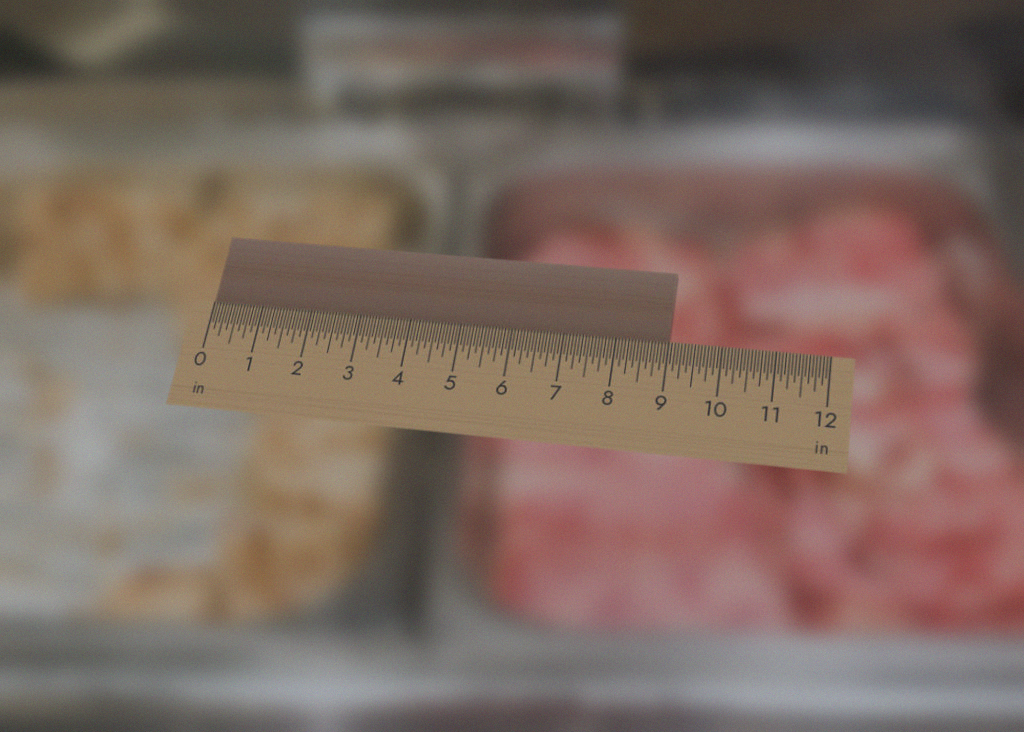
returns **9** in
